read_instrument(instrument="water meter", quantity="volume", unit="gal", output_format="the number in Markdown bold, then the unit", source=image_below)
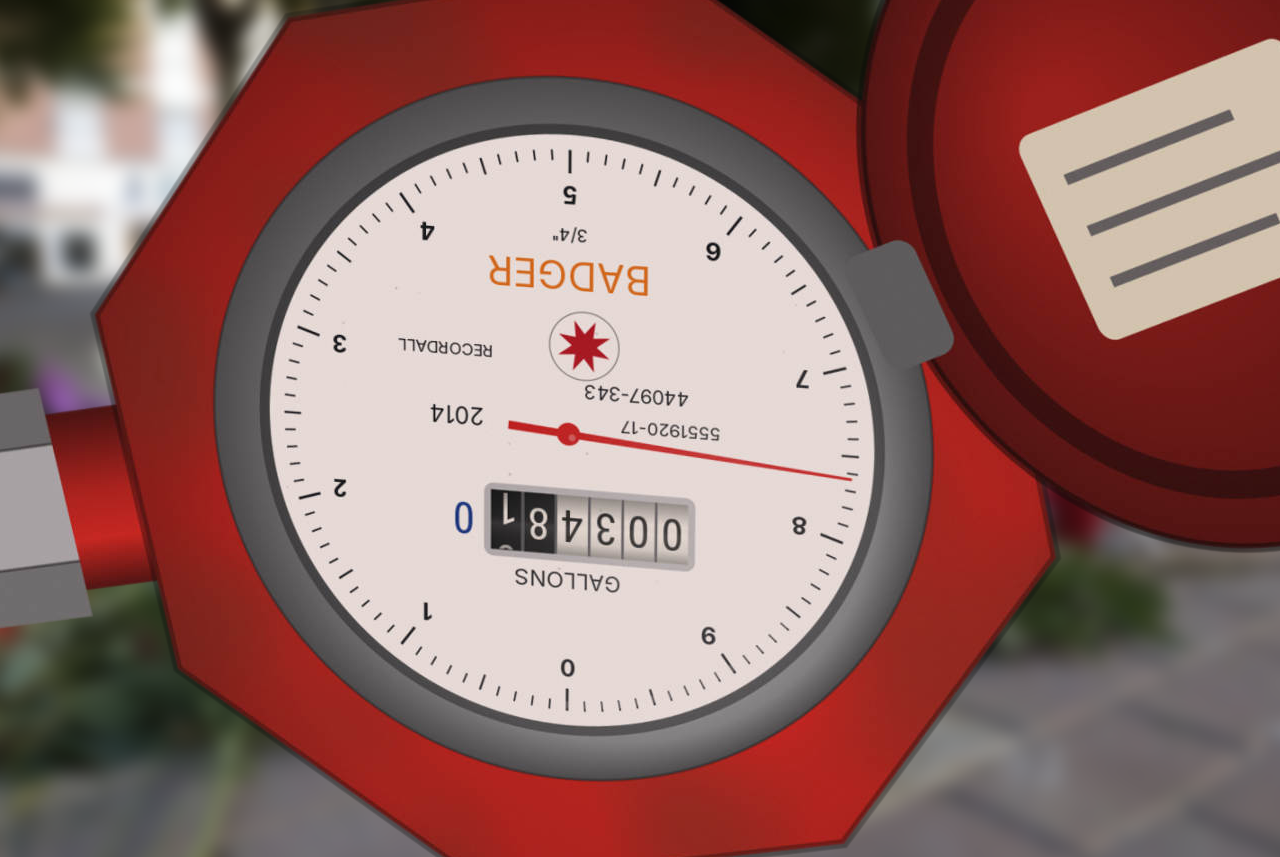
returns **34807.6** gal
